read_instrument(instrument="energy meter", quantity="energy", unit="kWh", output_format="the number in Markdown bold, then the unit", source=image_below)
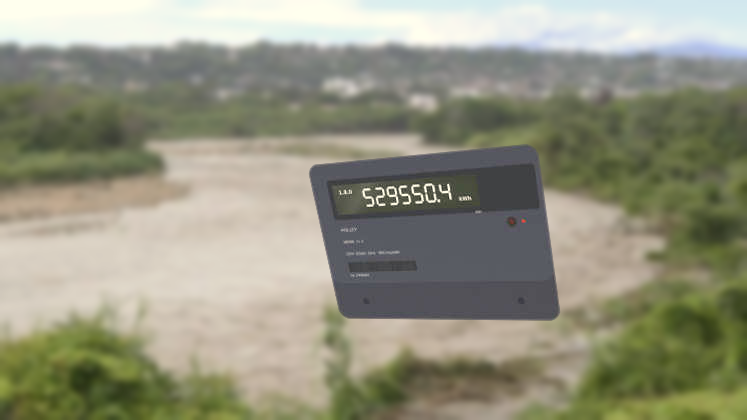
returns **529550.4** kWh
